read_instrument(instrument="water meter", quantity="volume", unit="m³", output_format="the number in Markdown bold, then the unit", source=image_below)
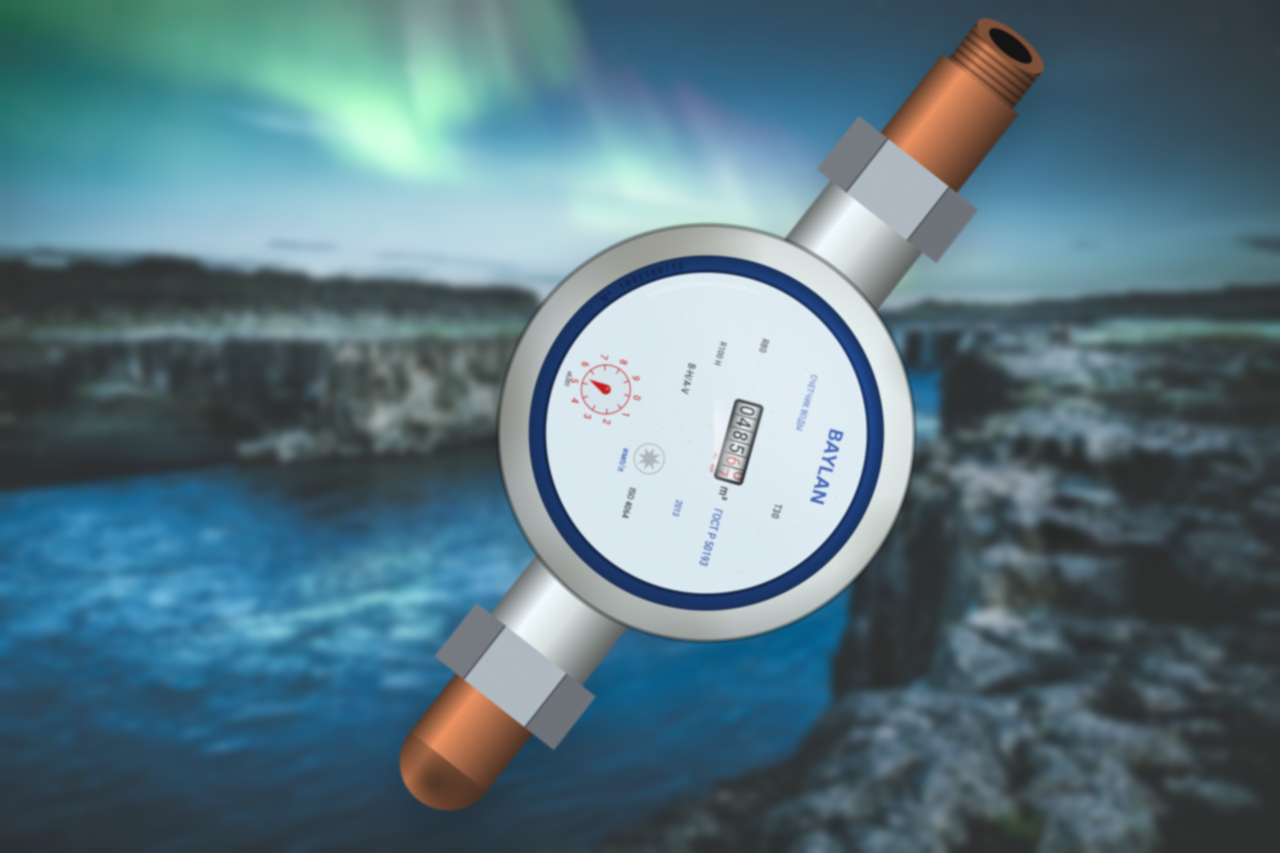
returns **485.665** m³
